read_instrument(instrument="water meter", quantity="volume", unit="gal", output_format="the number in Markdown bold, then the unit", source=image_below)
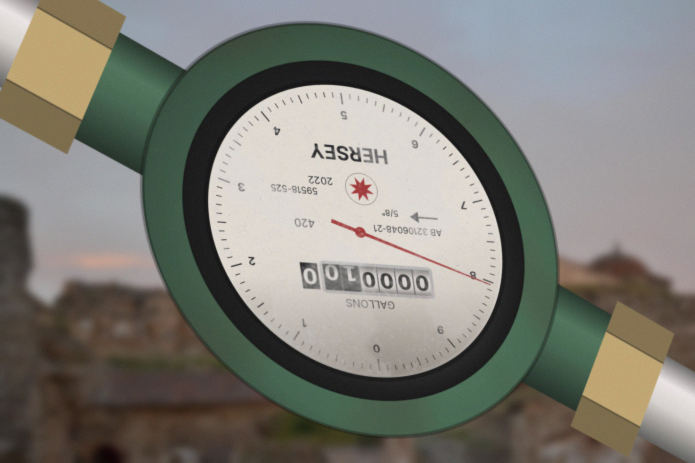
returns **98.0** gal
